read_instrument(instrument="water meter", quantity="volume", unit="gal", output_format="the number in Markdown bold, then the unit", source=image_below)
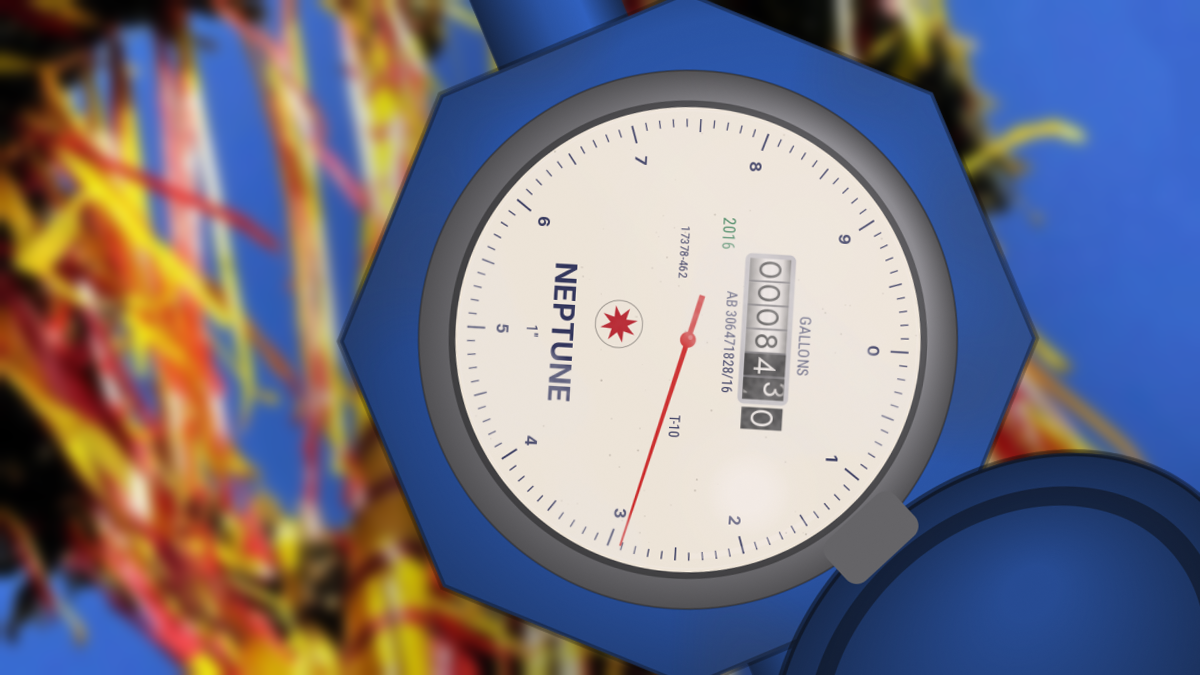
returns **8432.9** gal
